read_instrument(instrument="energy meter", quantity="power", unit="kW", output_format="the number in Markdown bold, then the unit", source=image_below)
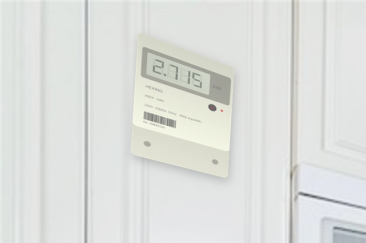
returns **2.715** kW
